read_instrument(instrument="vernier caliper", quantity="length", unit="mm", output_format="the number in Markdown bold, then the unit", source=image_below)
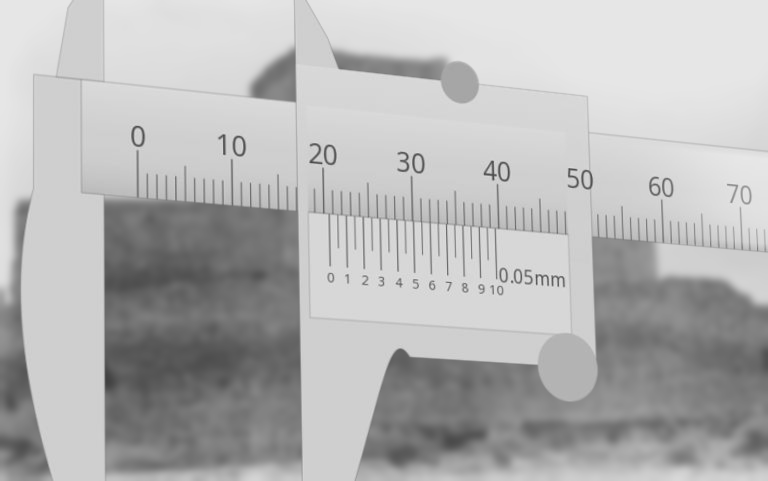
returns **20.6** mm
